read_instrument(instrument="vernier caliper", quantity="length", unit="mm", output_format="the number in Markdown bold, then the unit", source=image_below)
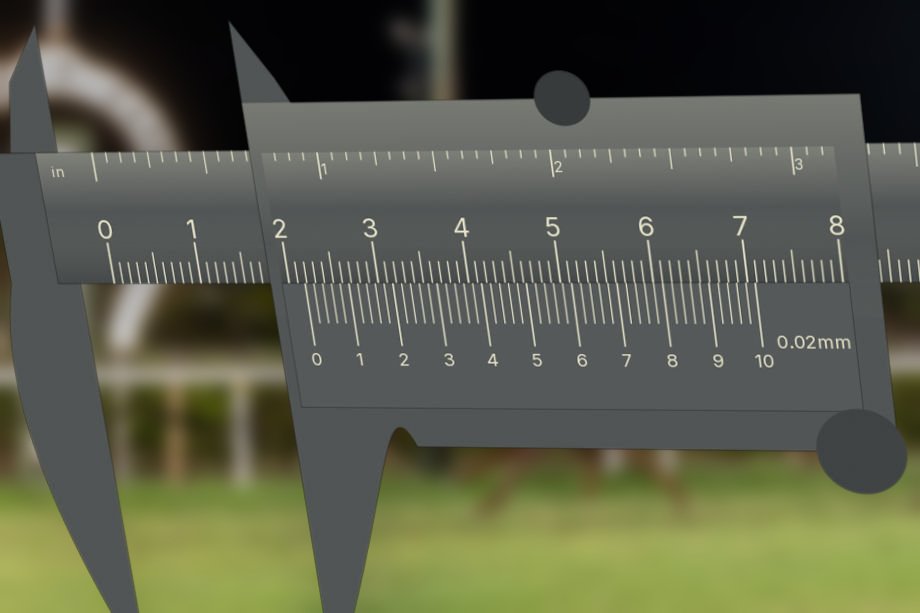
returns **21.8** mm
